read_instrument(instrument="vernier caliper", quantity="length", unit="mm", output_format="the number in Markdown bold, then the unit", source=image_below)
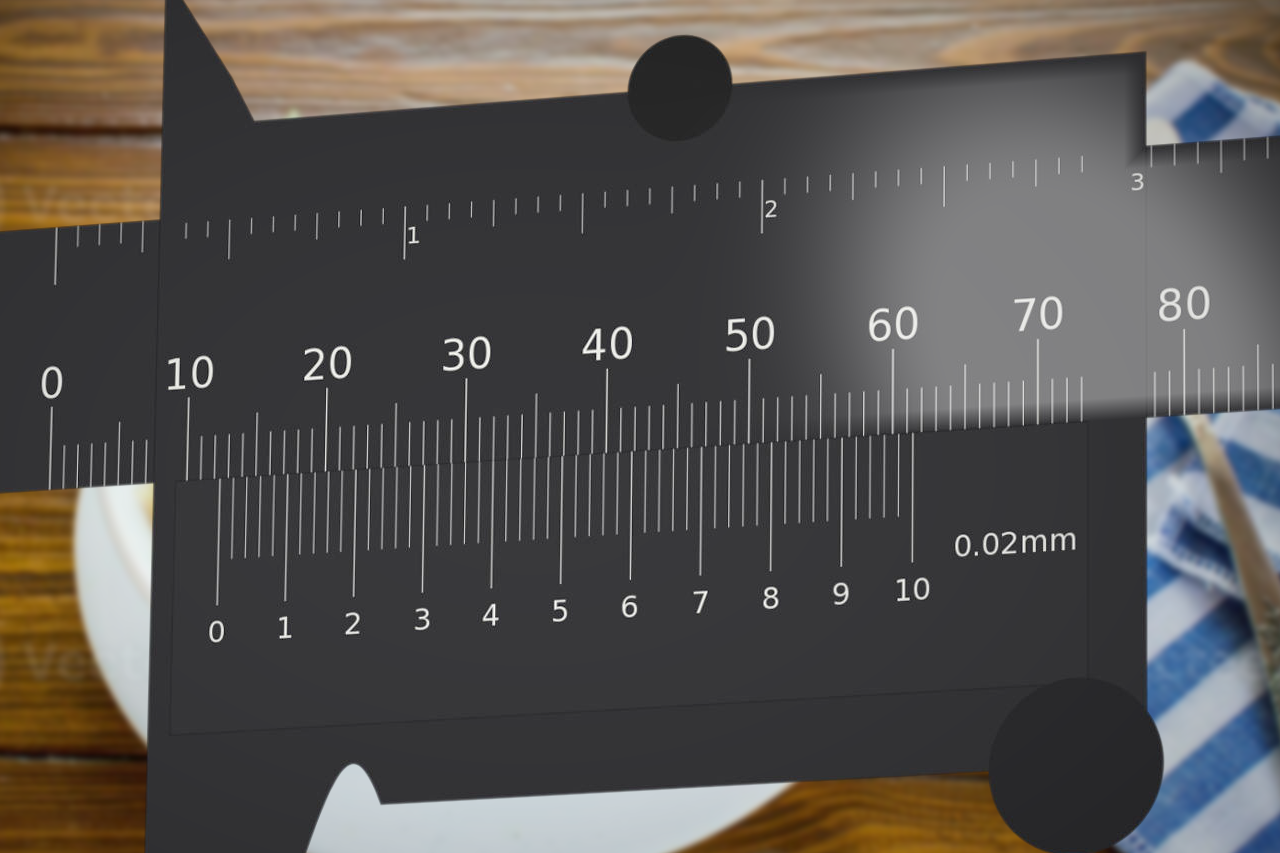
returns **12.4** mm
